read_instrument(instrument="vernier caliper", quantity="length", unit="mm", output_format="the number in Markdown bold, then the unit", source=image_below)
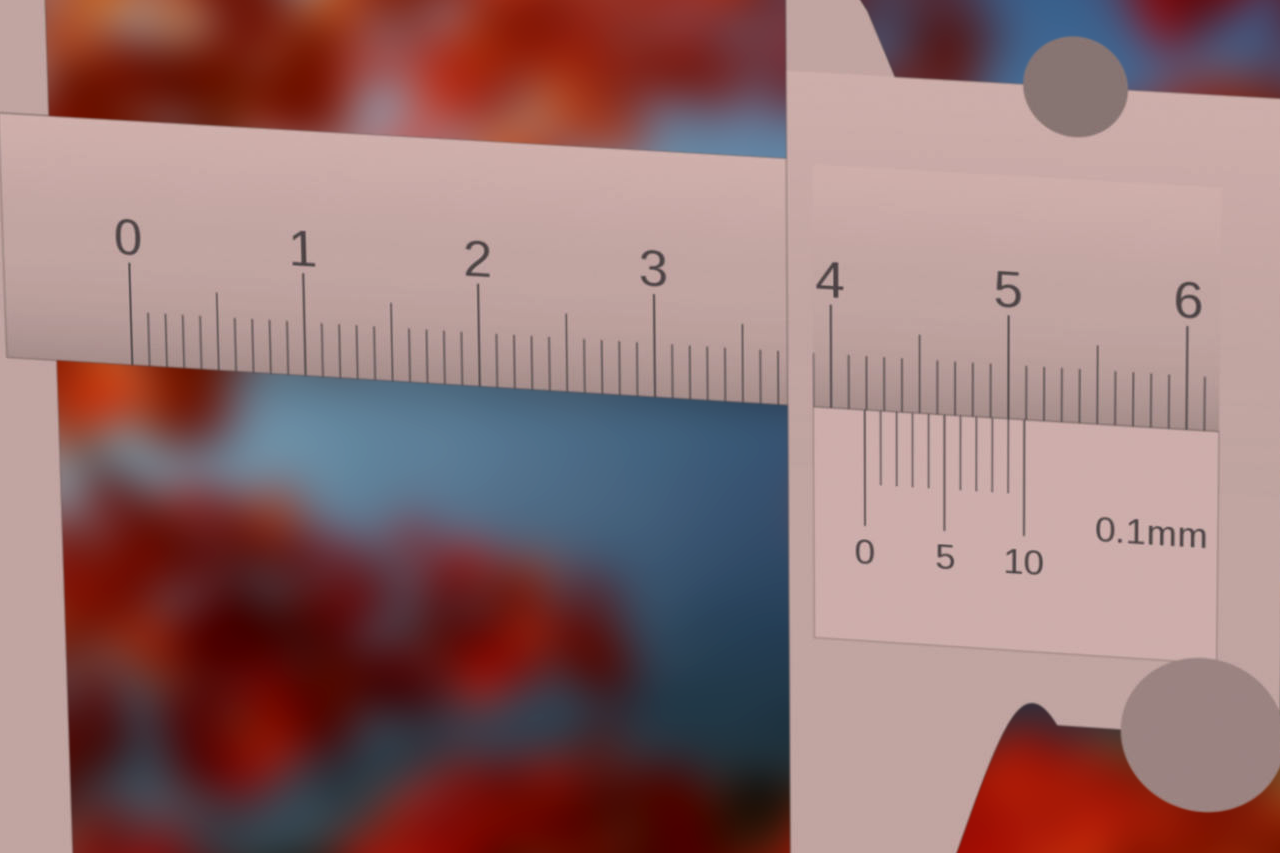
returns **41.9** mm
